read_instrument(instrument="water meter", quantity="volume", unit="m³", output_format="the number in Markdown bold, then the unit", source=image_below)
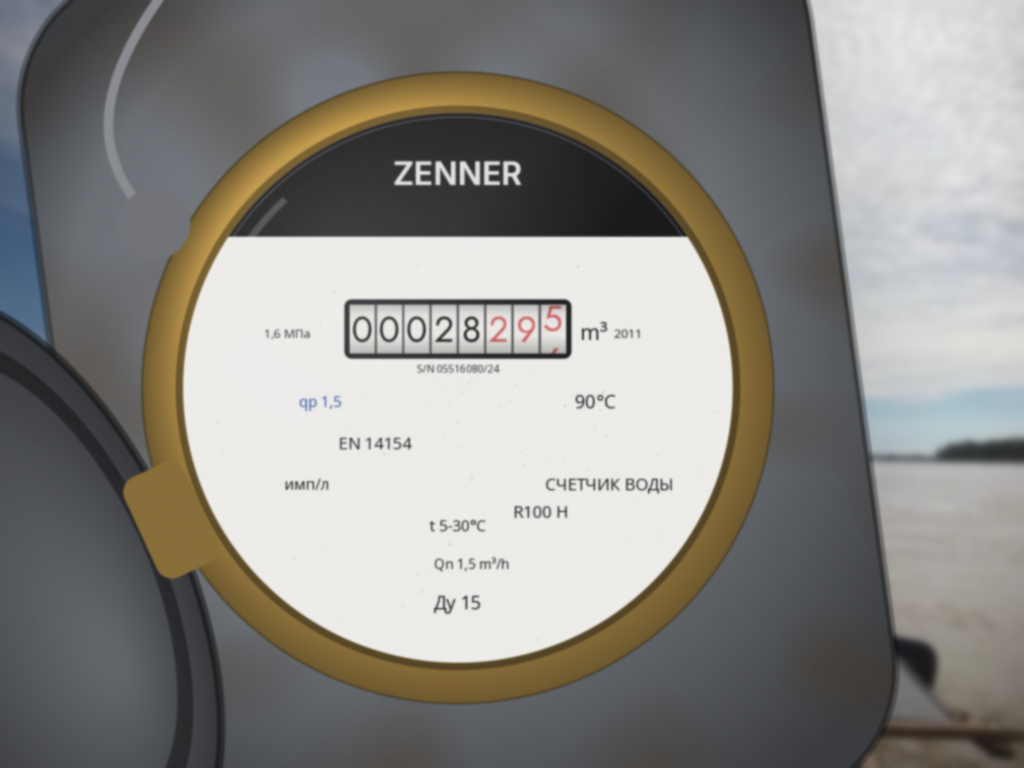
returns **28.295** m³
